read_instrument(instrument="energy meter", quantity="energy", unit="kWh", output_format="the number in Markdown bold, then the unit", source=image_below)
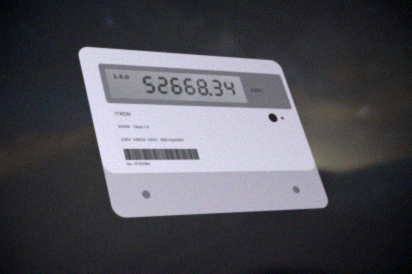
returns **52668.34** kWh
